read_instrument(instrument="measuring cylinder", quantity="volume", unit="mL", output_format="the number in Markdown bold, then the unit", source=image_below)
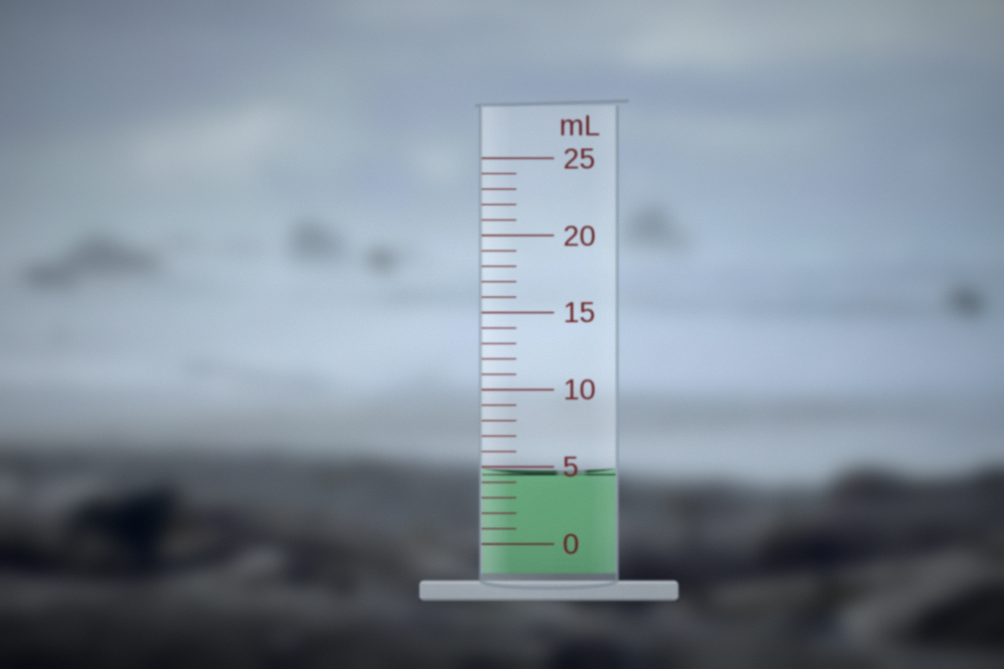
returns **4.5** mL
